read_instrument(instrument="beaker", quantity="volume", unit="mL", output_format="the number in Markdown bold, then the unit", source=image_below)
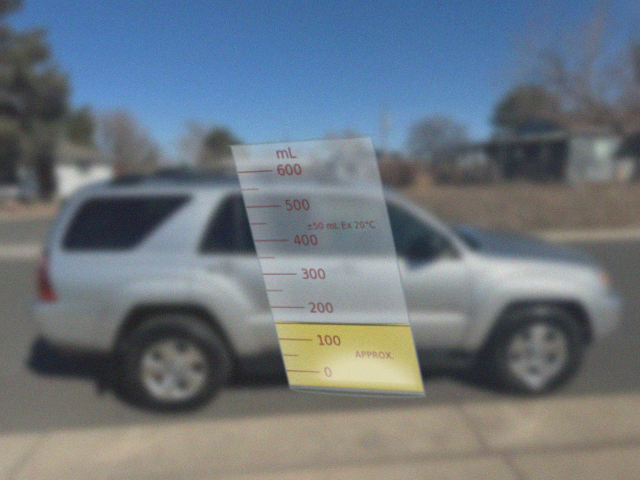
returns **150** mL
